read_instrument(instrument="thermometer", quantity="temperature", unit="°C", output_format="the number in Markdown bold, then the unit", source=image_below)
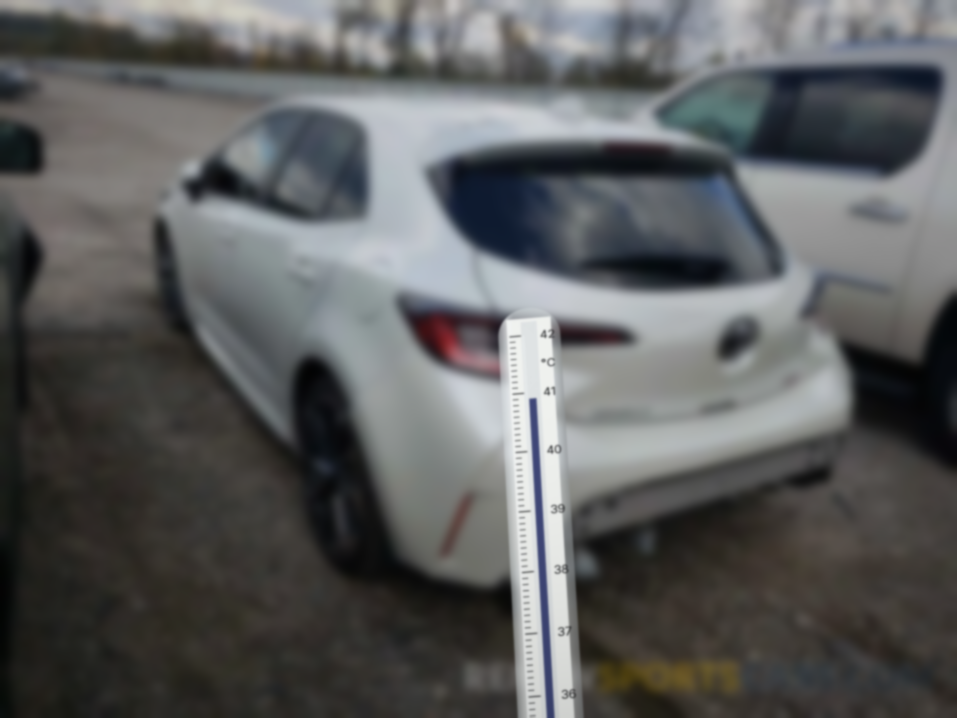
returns **40.9** °C
